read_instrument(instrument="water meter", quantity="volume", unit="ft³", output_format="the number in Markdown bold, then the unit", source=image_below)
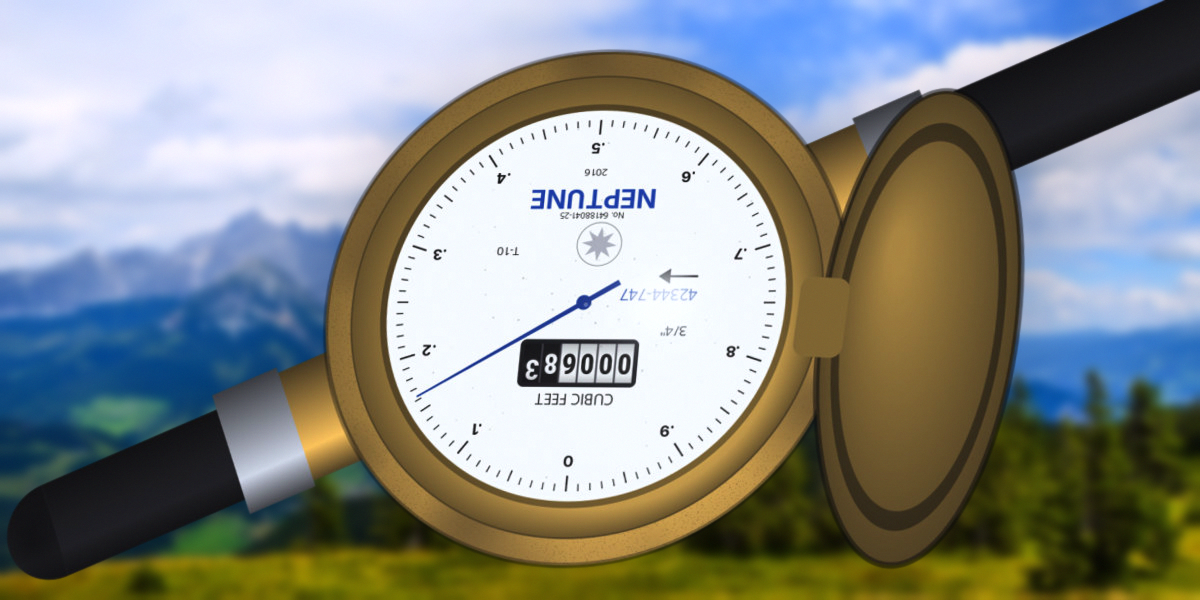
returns **683.16** ft³
